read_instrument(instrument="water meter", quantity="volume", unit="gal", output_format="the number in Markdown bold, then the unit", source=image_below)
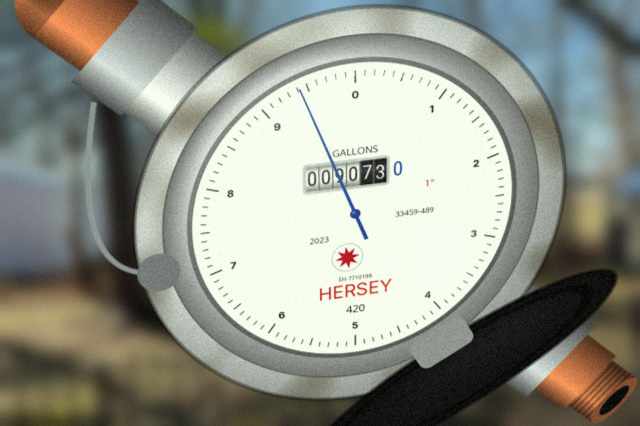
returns **90729.4** gal
